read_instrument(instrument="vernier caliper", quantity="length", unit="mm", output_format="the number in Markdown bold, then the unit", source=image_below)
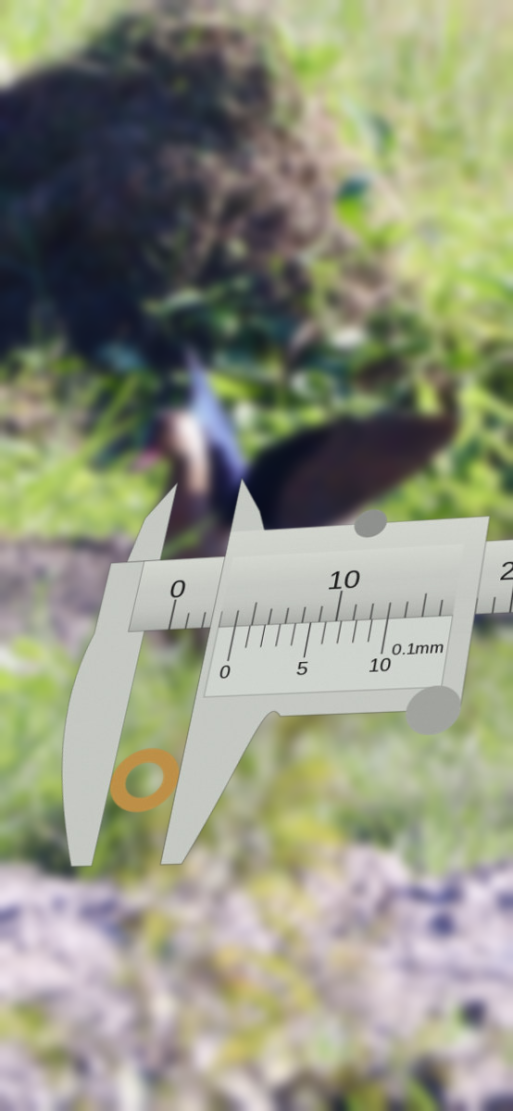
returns **4.0** mm
